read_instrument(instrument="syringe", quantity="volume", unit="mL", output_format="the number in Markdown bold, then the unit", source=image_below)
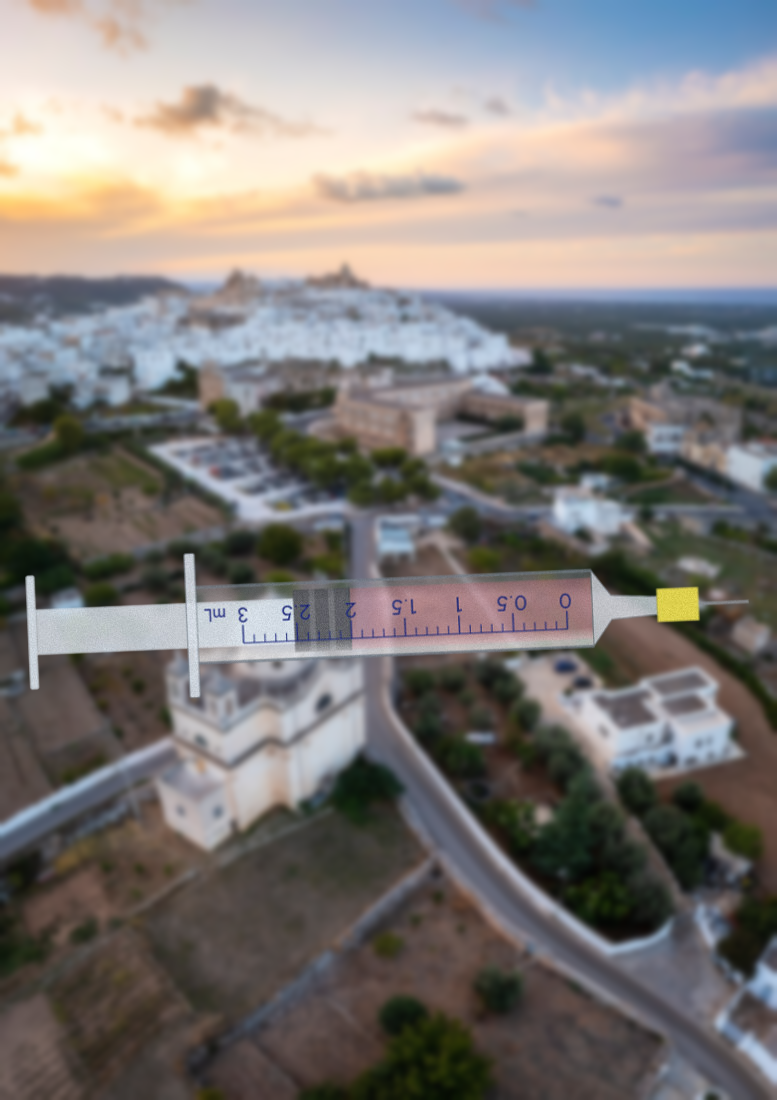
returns **2** mL
